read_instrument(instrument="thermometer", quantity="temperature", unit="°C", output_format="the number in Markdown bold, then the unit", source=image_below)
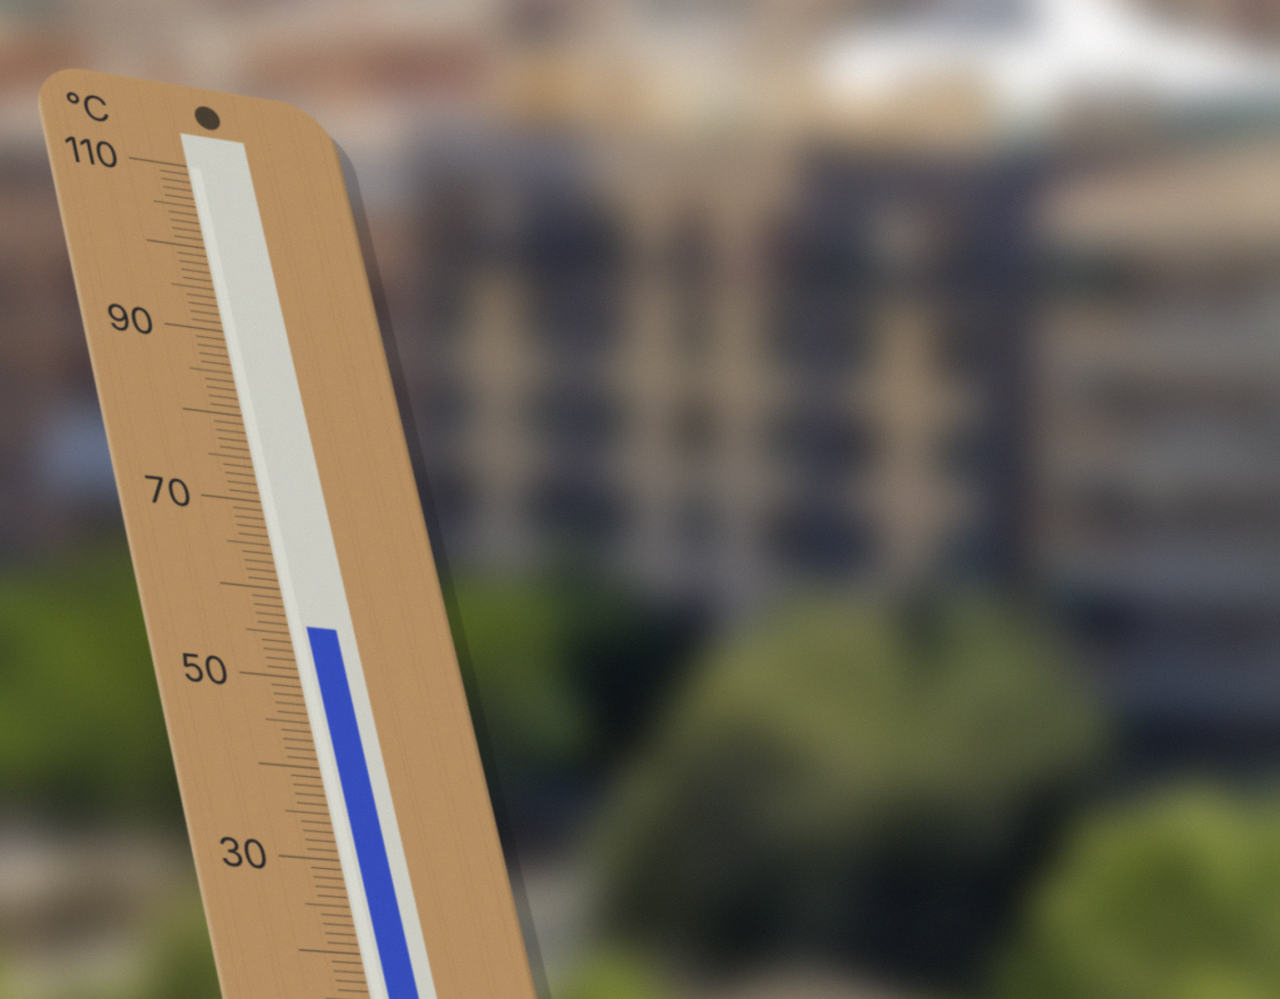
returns **56** °C
